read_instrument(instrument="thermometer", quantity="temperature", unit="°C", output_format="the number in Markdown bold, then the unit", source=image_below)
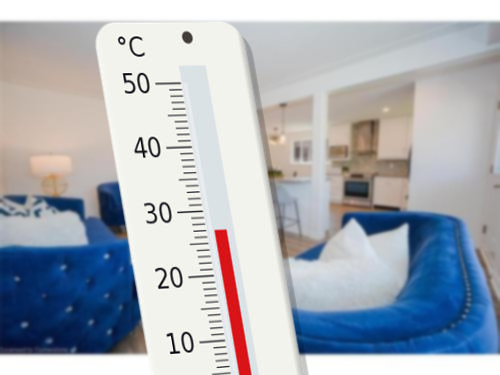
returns **27** °C
